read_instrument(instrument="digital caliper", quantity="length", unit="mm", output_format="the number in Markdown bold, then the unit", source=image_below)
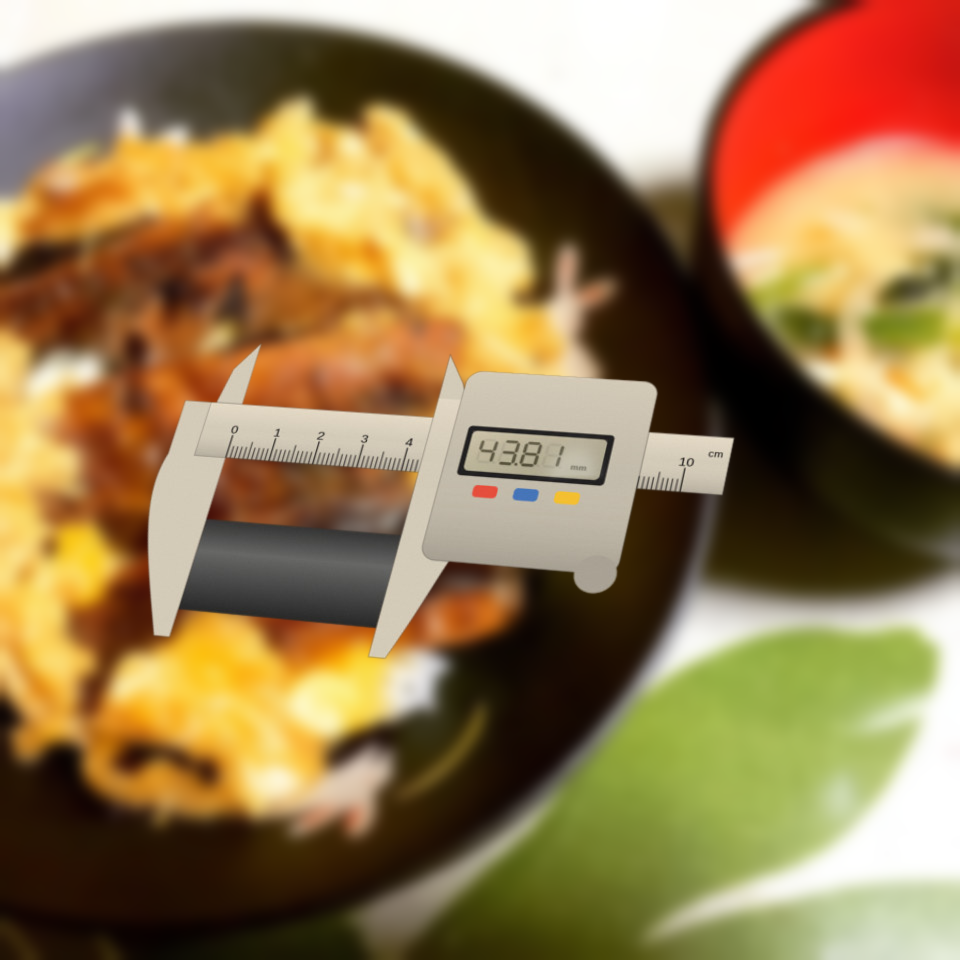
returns **43.81** mm
